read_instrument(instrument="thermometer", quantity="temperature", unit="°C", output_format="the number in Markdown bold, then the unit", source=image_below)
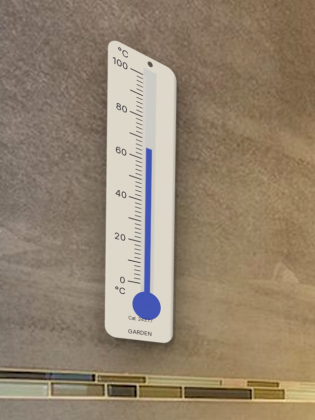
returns **66** °C
